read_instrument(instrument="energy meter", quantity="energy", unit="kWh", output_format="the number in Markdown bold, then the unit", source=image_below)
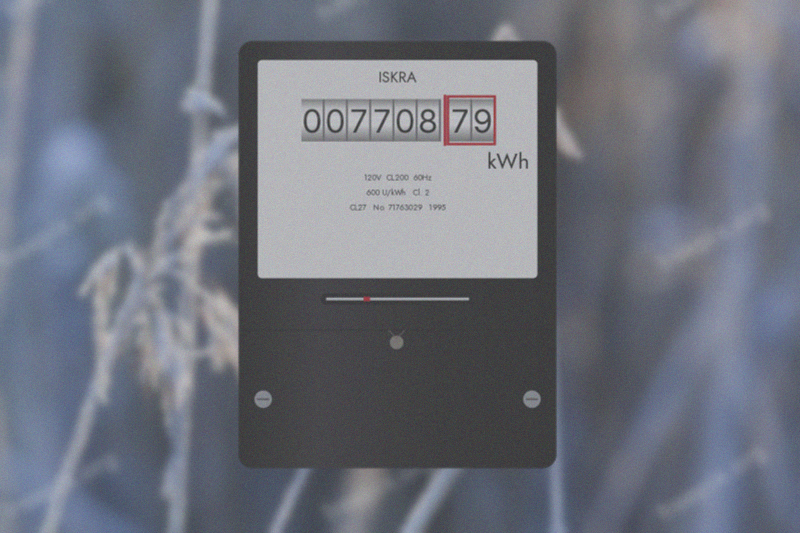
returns **7708.79** kWh
